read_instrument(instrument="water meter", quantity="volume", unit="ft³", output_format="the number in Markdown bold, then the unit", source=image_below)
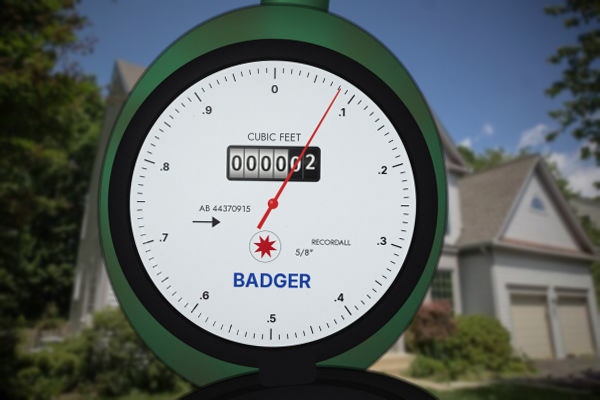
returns **2.08** ft³
